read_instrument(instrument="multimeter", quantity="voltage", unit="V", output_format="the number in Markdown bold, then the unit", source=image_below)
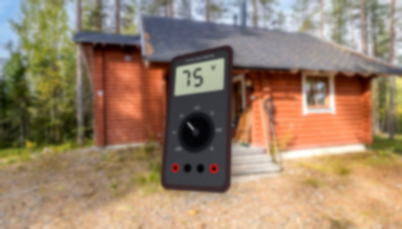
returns **75** V
